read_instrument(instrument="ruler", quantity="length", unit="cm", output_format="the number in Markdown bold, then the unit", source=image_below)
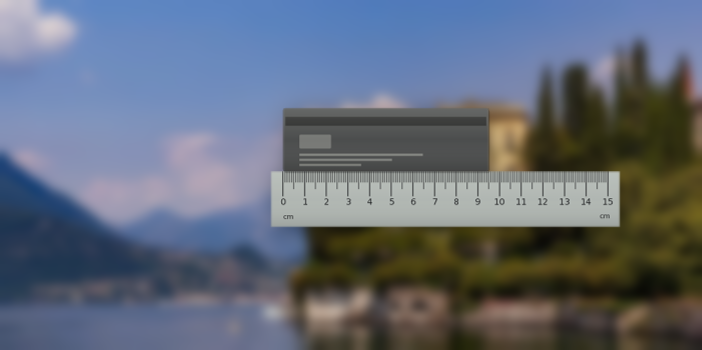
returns **9.5** cm
